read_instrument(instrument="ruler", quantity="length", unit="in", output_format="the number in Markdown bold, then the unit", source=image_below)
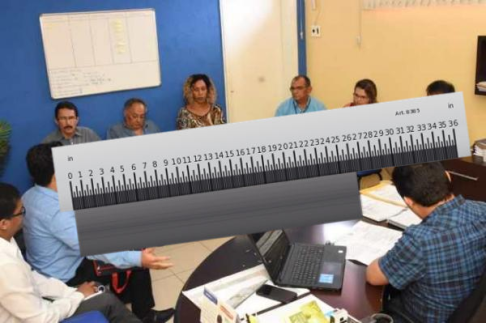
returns **26.5** in
